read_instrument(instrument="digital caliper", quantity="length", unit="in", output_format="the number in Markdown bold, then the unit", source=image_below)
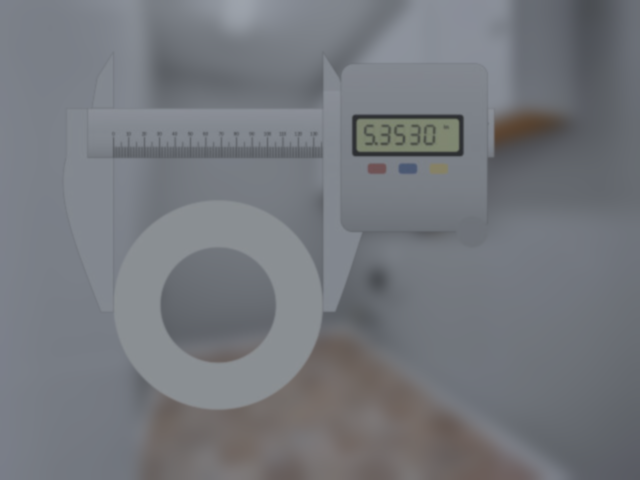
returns **5.3530** in
